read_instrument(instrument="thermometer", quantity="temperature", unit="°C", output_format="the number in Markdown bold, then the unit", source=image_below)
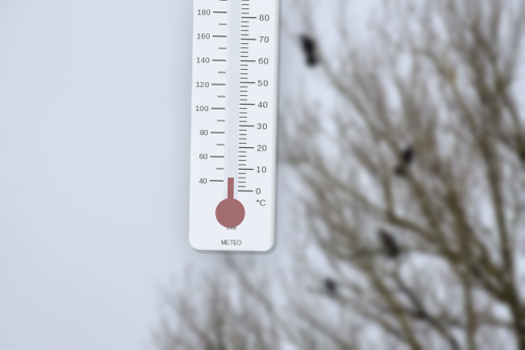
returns **6** °C
